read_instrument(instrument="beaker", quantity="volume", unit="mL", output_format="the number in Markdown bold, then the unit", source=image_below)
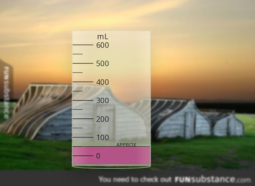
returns **50** mL
